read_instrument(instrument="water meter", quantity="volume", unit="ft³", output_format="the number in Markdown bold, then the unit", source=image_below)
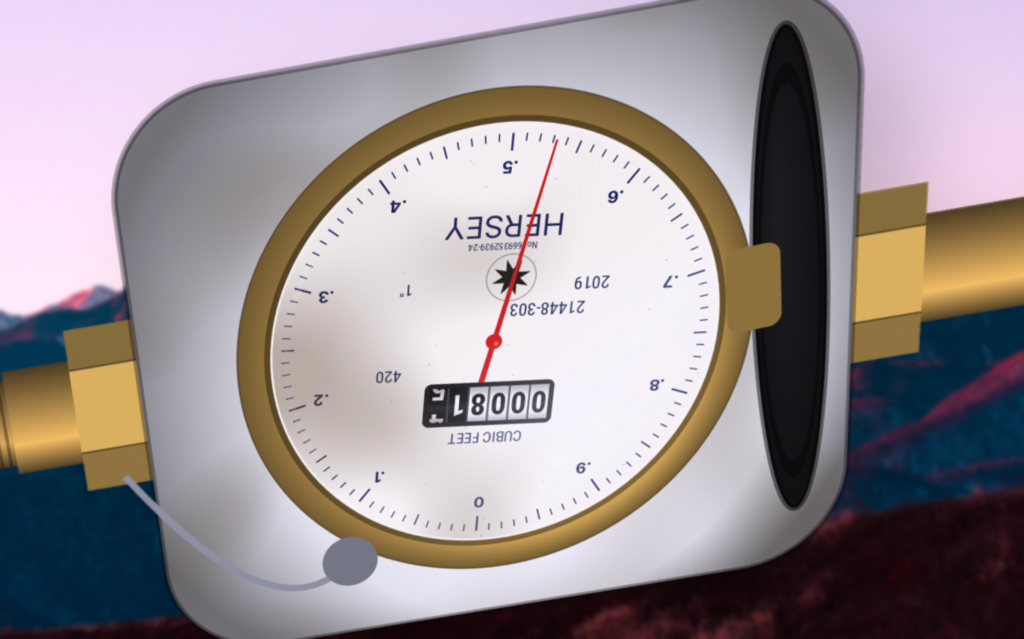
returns **814.53** ft³
